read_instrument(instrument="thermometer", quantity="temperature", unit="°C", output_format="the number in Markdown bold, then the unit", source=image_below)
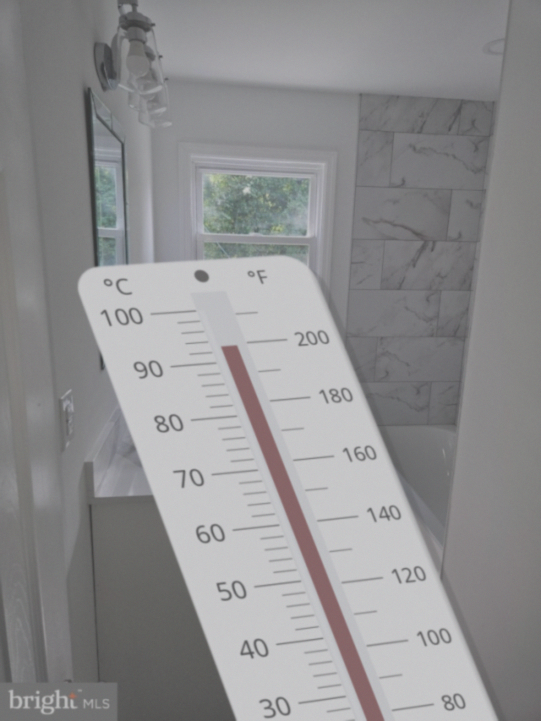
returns **93** °C
